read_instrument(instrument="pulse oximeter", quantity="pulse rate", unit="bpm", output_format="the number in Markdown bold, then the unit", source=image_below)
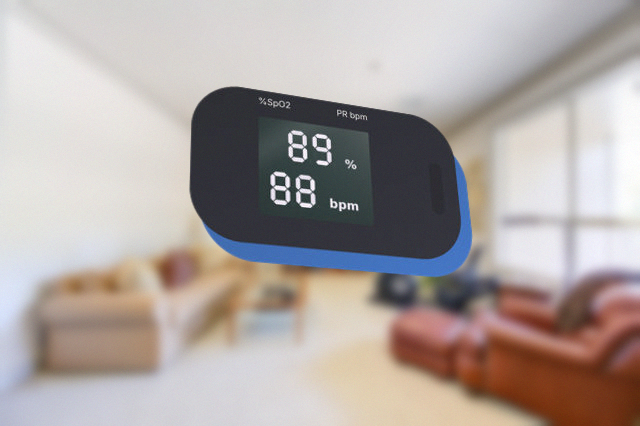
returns **88** bpm
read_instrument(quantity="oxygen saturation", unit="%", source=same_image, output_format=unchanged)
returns **89** %
